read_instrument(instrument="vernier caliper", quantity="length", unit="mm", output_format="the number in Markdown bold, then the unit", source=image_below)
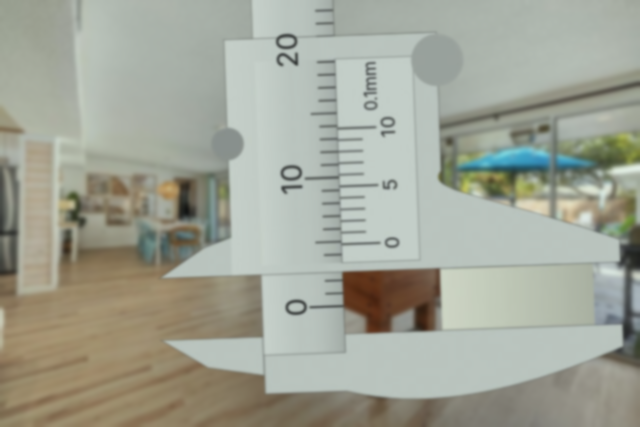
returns **4.8** mm
